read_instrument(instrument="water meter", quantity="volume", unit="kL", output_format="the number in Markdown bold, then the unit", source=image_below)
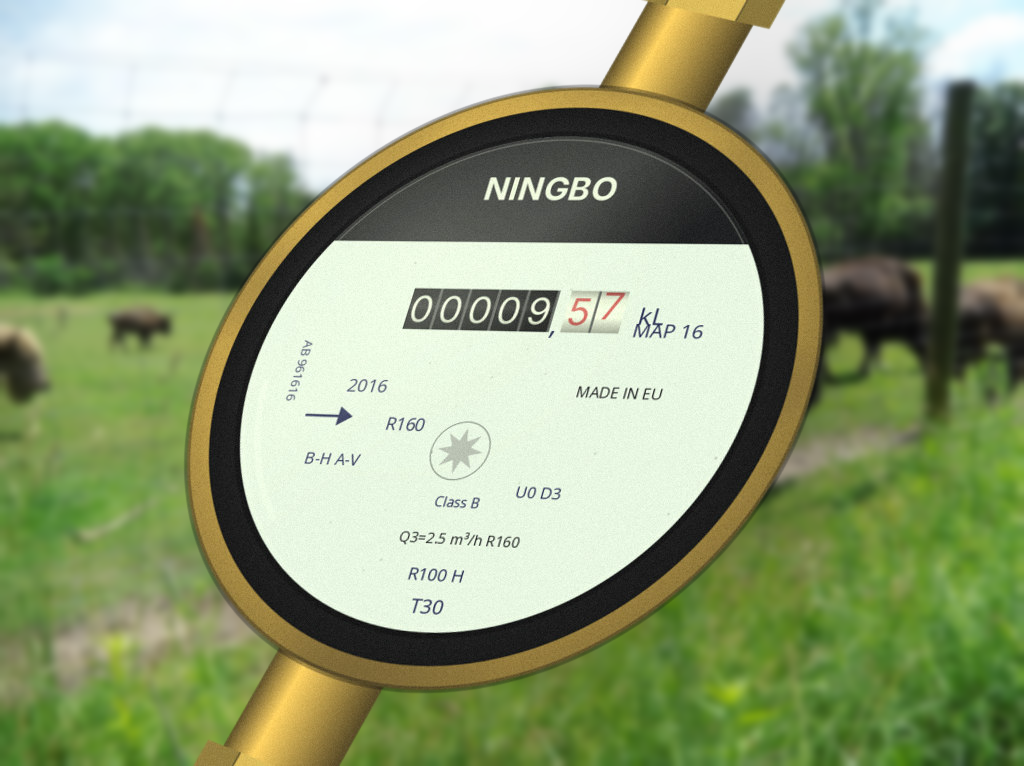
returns **9.57** kL
